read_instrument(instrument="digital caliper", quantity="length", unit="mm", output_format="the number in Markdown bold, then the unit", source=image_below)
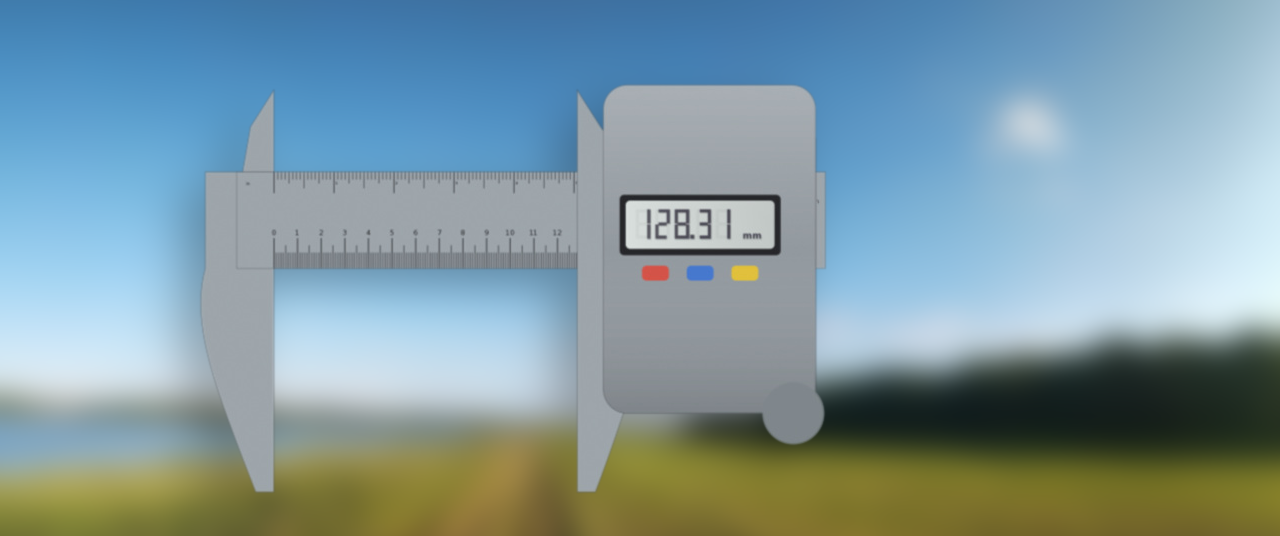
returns **128.31** mm
